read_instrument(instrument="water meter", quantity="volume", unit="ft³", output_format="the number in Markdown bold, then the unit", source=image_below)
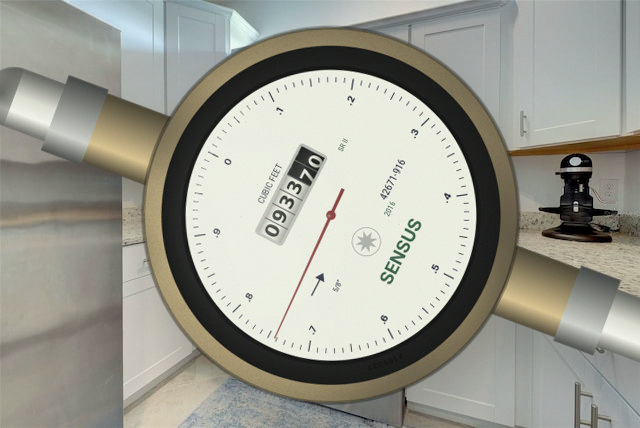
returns **93369.74** ft³
